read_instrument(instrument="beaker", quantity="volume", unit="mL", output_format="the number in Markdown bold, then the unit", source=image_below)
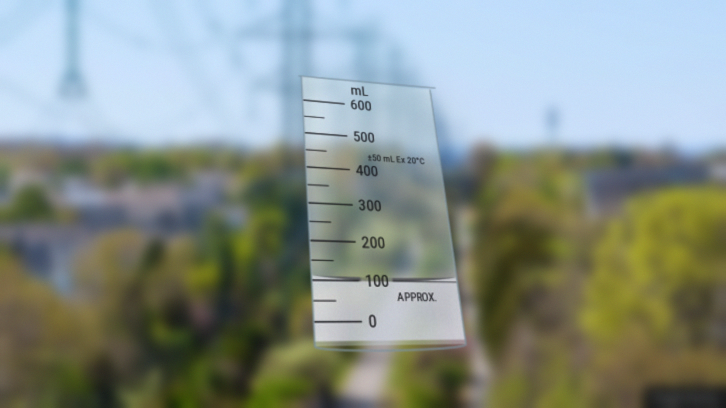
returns **100** mL
